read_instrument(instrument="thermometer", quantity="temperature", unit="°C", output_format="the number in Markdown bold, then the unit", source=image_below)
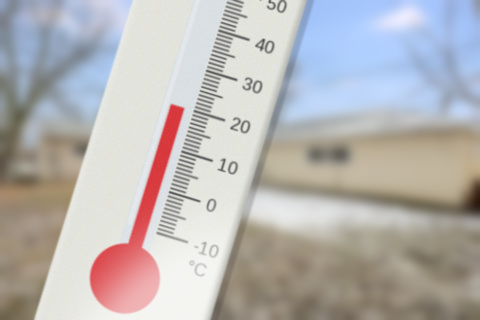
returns **20** °C
